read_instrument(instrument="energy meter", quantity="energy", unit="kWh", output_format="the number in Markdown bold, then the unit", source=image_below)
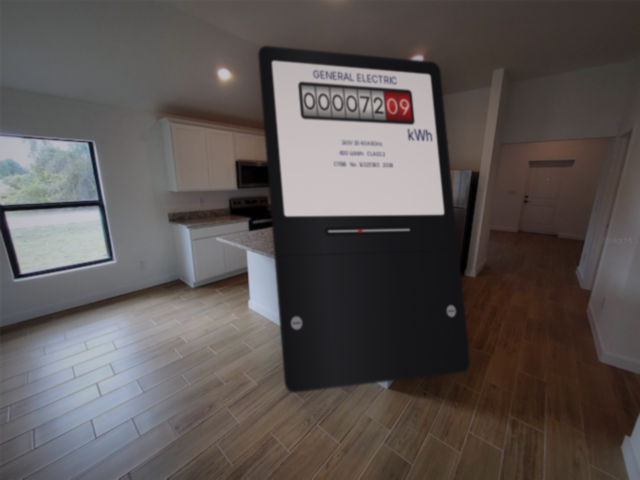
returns **72.09** kWh
